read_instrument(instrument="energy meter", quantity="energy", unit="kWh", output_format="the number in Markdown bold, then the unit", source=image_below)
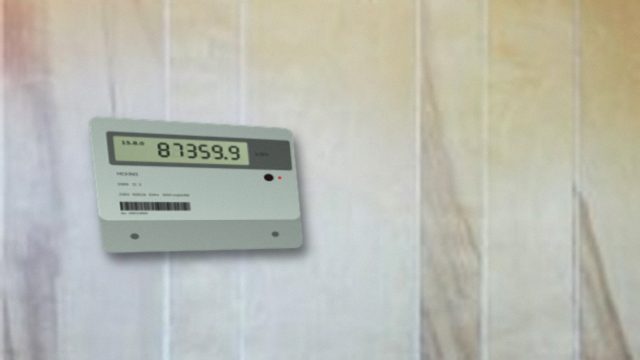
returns **87359.9** kWh
